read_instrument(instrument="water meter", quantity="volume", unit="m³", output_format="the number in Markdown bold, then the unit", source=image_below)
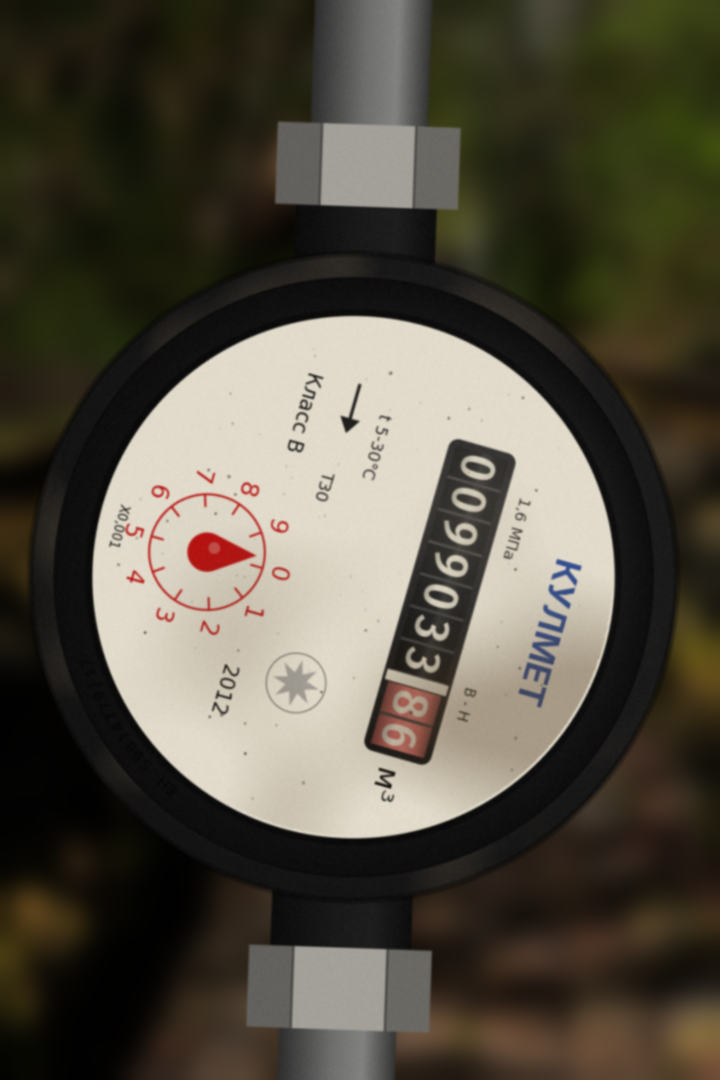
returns **99033.859** m³
